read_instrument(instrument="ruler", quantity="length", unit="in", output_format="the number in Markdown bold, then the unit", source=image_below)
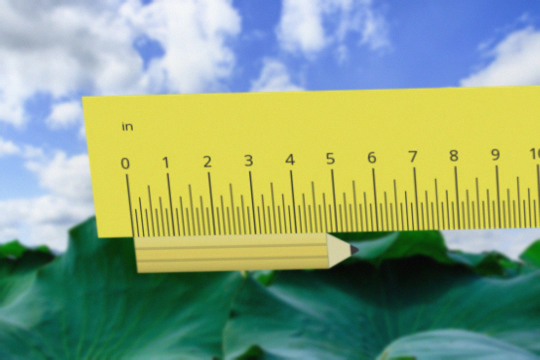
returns **5.5** in
